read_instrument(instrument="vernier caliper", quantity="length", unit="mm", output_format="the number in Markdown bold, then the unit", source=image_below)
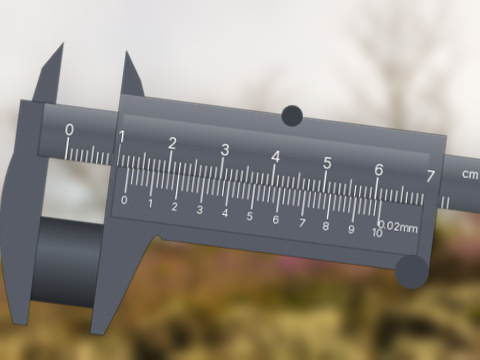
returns **12.2** mm
